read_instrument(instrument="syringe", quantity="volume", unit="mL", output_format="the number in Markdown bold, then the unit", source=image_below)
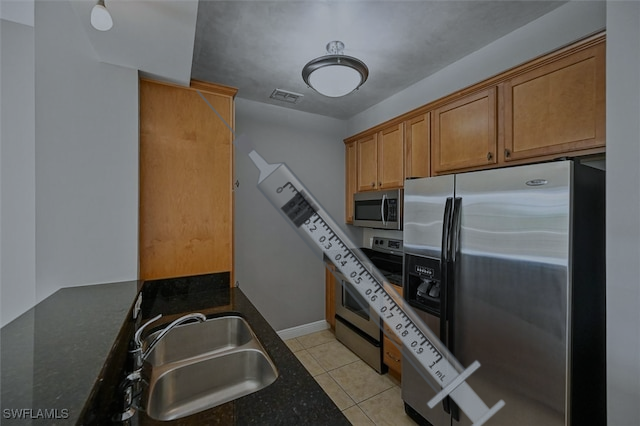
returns **0.06** mL
